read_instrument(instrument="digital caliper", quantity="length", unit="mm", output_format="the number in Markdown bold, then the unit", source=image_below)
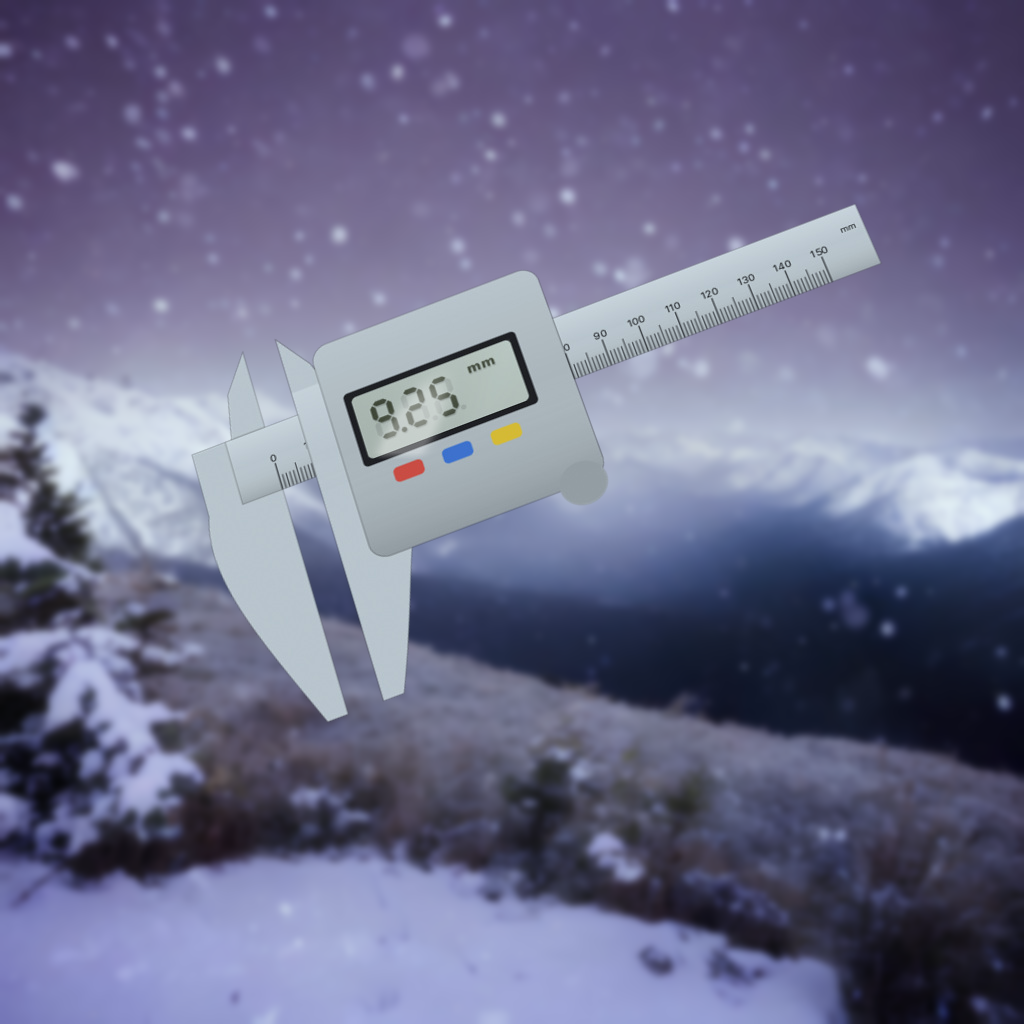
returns **9.25** mm
